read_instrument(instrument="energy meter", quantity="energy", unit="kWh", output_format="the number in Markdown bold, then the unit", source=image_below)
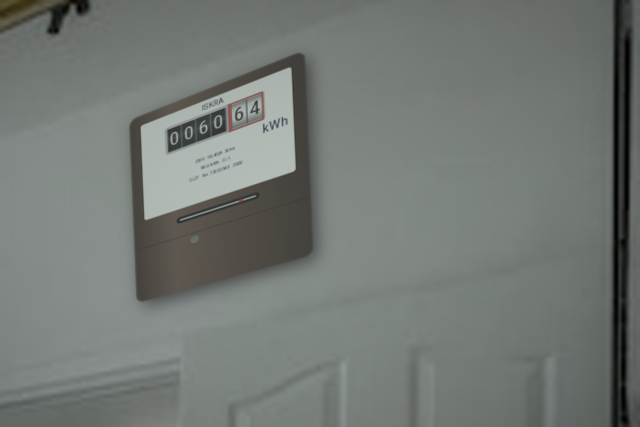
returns **60.64** kWh
